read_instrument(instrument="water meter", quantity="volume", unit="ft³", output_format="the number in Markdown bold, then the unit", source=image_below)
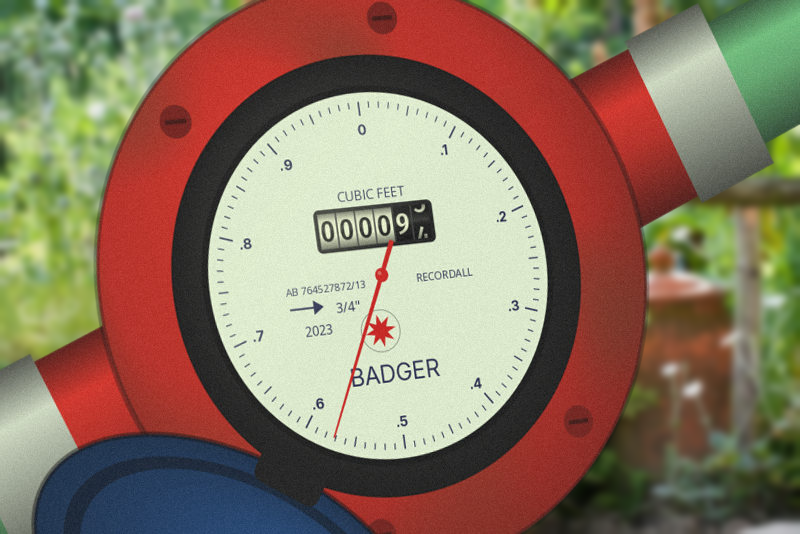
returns **93.57** ft³
